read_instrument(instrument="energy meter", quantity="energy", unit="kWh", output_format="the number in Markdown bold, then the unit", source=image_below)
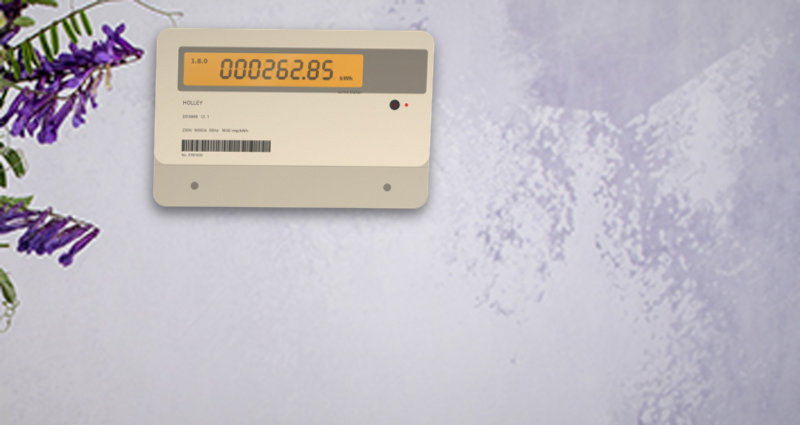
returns **262.85** kWh
